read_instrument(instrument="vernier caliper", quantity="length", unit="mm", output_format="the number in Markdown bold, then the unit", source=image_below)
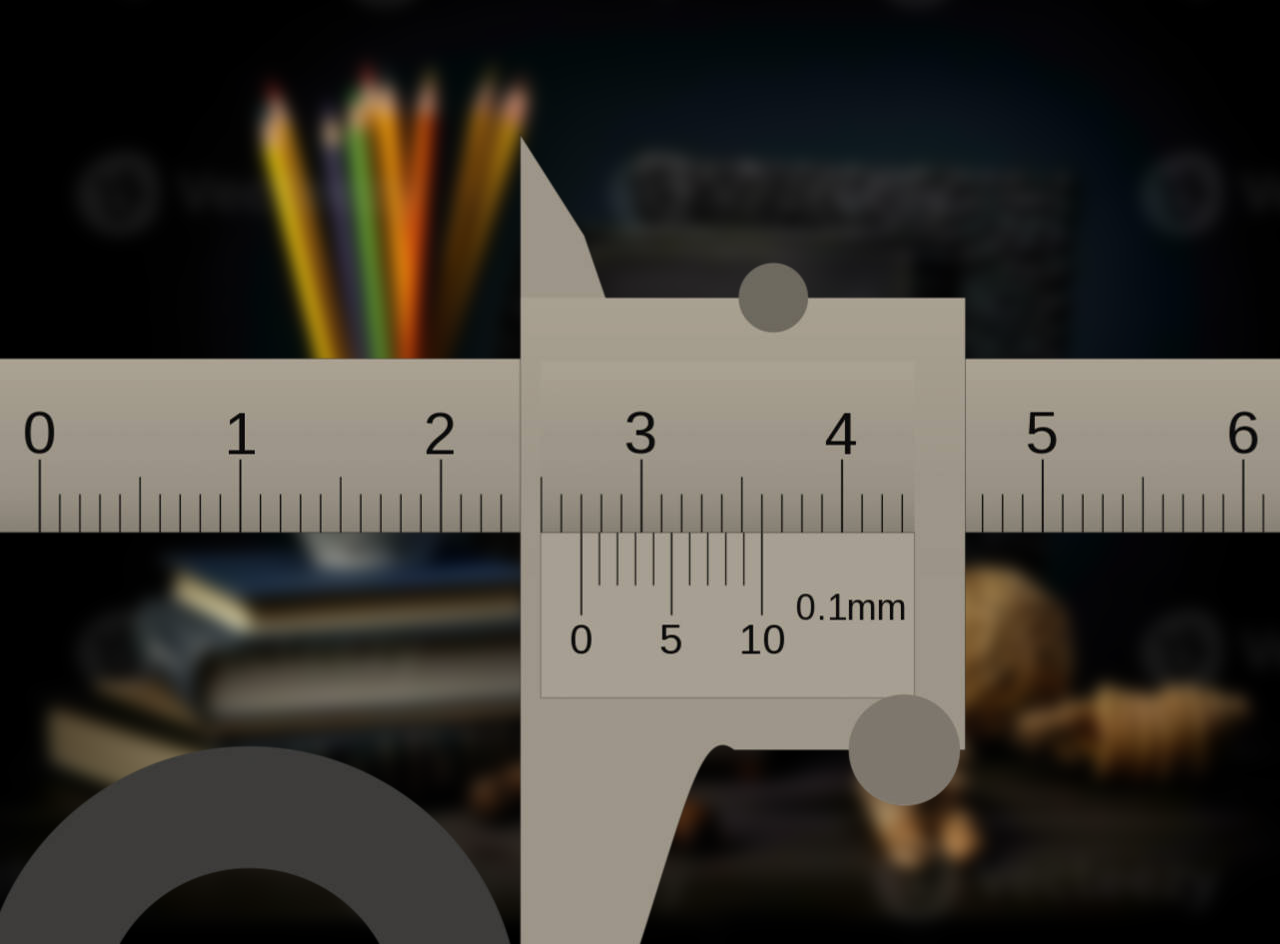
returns **27.0** mm
